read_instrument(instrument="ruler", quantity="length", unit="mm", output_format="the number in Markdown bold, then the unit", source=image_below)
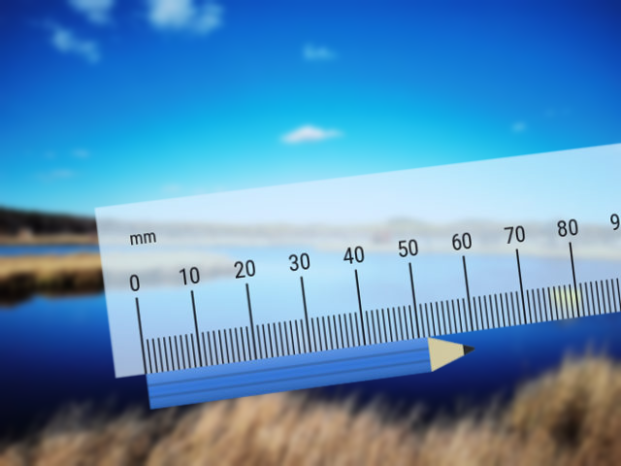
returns **60** mm
